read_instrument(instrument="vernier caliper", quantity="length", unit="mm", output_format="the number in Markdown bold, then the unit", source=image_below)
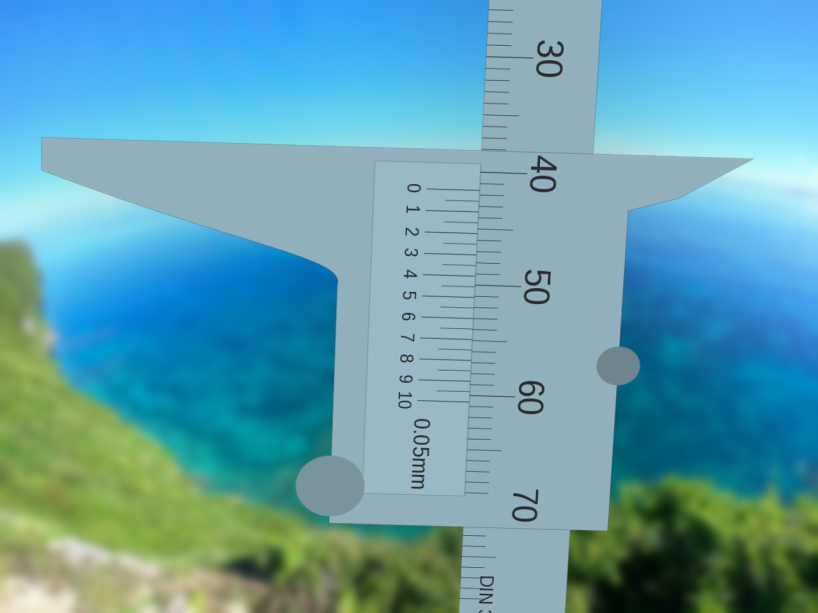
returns **41.6** mm
